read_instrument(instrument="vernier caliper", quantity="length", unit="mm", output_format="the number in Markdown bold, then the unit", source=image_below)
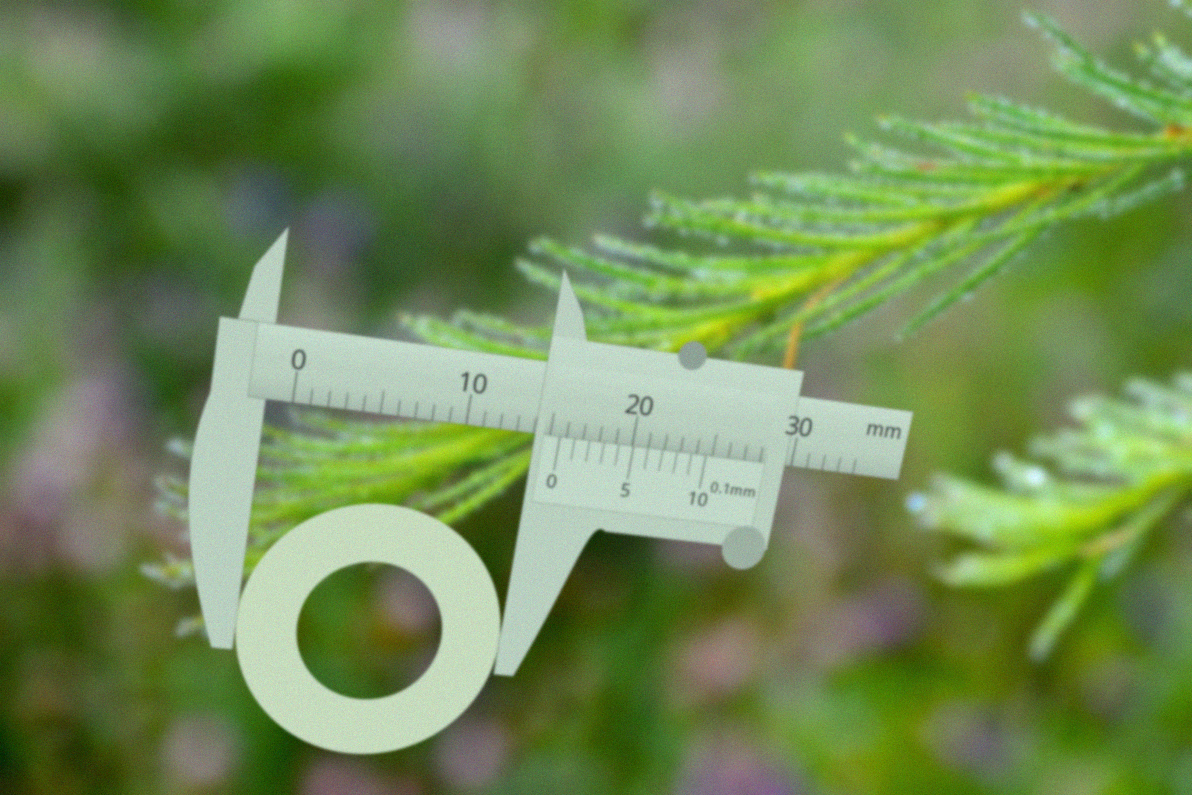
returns **15.6** mm
